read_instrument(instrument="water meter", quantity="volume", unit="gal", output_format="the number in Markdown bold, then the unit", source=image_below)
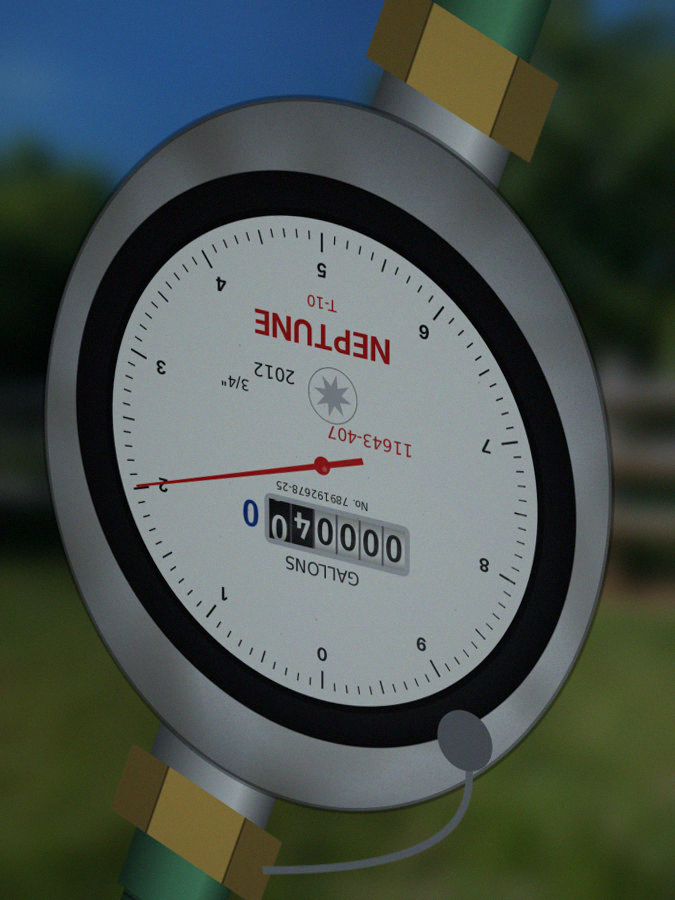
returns **402.0** gal
